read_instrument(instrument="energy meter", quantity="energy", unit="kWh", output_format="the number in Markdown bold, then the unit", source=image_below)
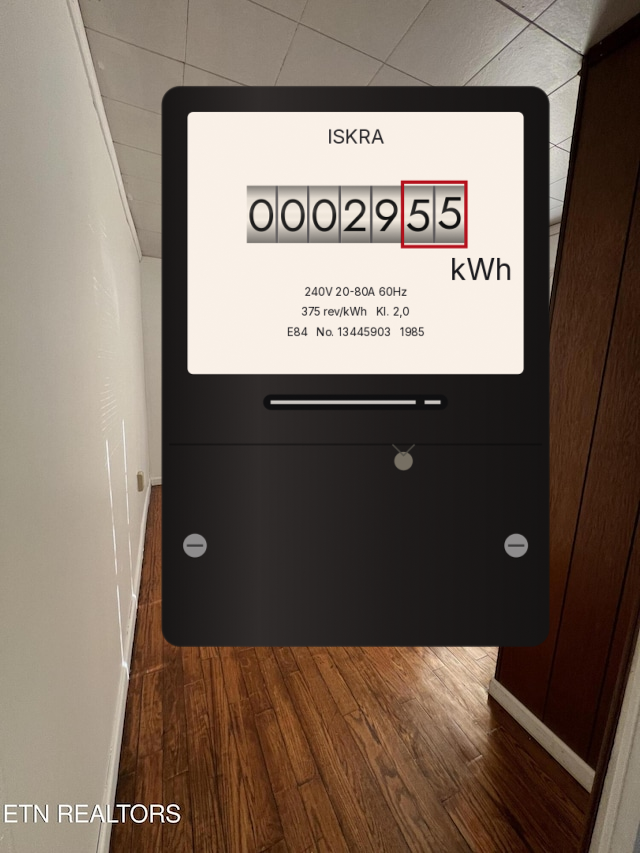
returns **29.55** kWh
